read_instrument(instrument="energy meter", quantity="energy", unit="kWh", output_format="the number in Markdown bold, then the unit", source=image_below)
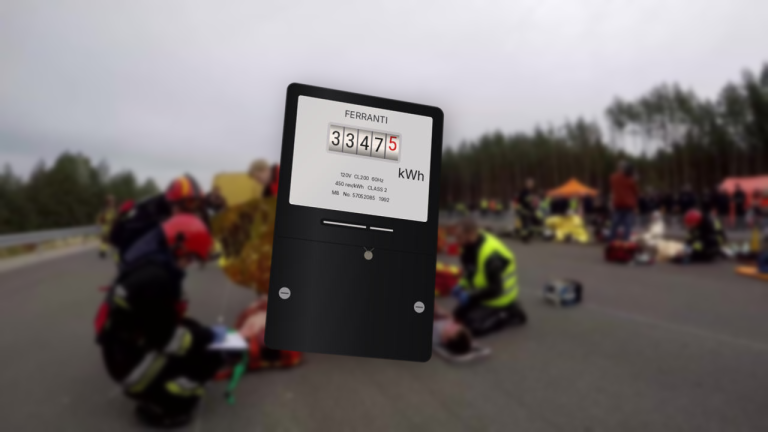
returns **3347.5** kWh
